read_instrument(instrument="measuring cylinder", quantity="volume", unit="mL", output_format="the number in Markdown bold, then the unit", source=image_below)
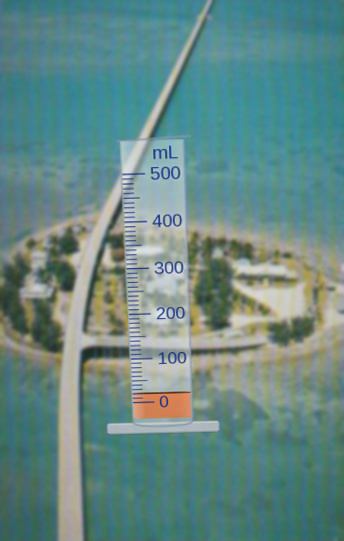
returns **20** mL
